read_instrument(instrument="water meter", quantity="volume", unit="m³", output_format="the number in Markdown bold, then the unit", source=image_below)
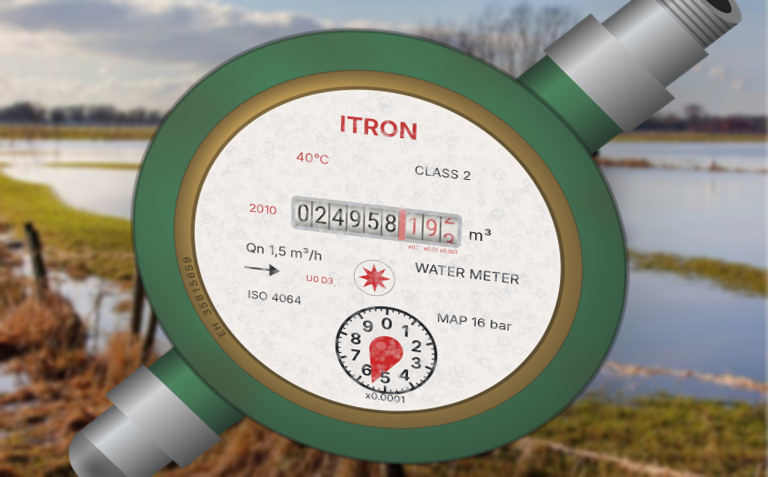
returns **24958.1925** m³
